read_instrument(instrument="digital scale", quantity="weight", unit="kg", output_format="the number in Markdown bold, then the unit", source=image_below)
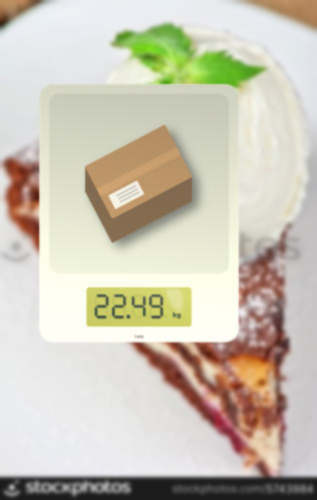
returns **22.49** kg
